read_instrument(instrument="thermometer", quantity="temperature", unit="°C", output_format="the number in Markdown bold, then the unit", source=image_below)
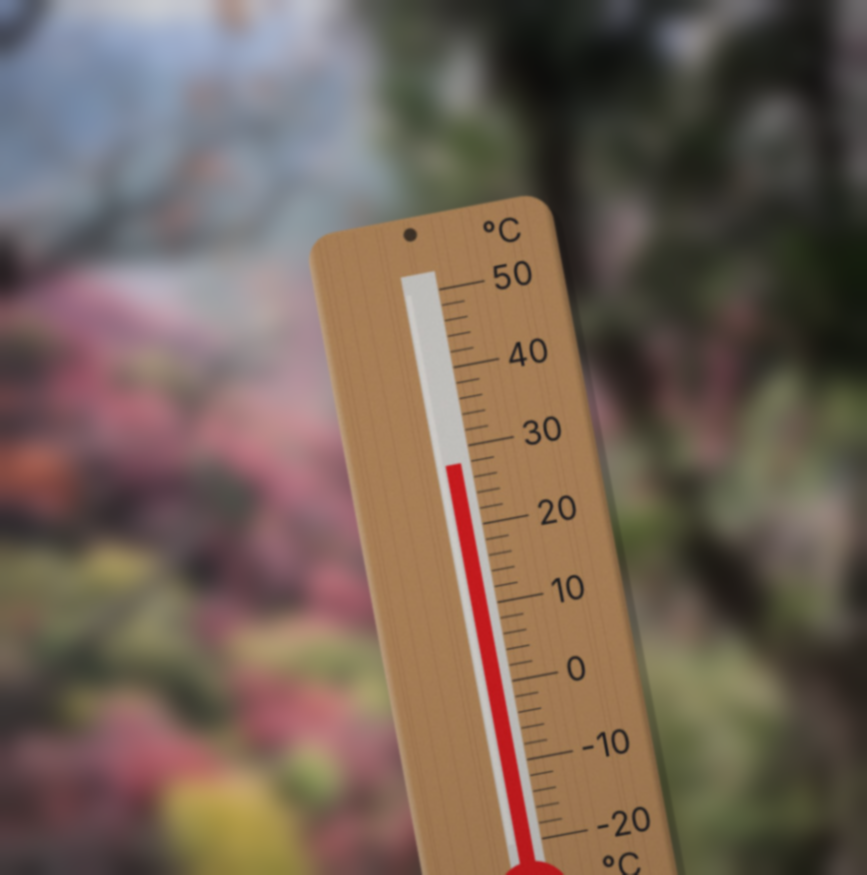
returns **28** °C
